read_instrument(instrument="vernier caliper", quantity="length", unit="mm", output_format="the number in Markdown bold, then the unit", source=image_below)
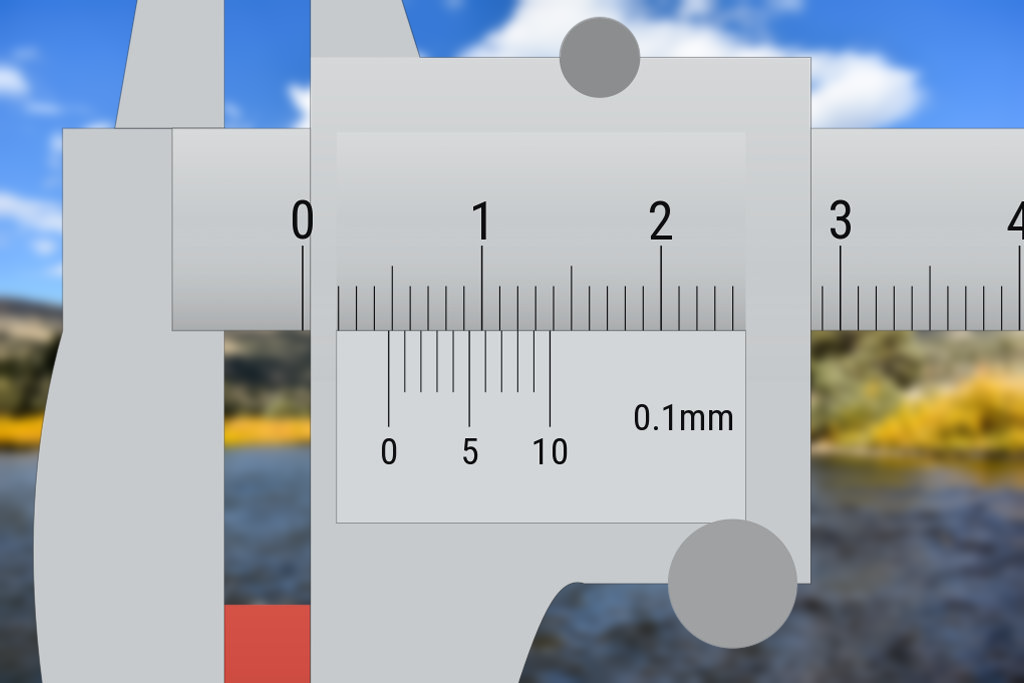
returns **4.8** mm
